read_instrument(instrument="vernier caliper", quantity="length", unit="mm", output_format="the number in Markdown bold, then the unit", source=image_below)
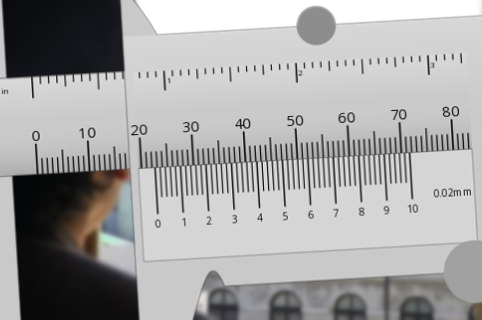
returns **22.6** mm
